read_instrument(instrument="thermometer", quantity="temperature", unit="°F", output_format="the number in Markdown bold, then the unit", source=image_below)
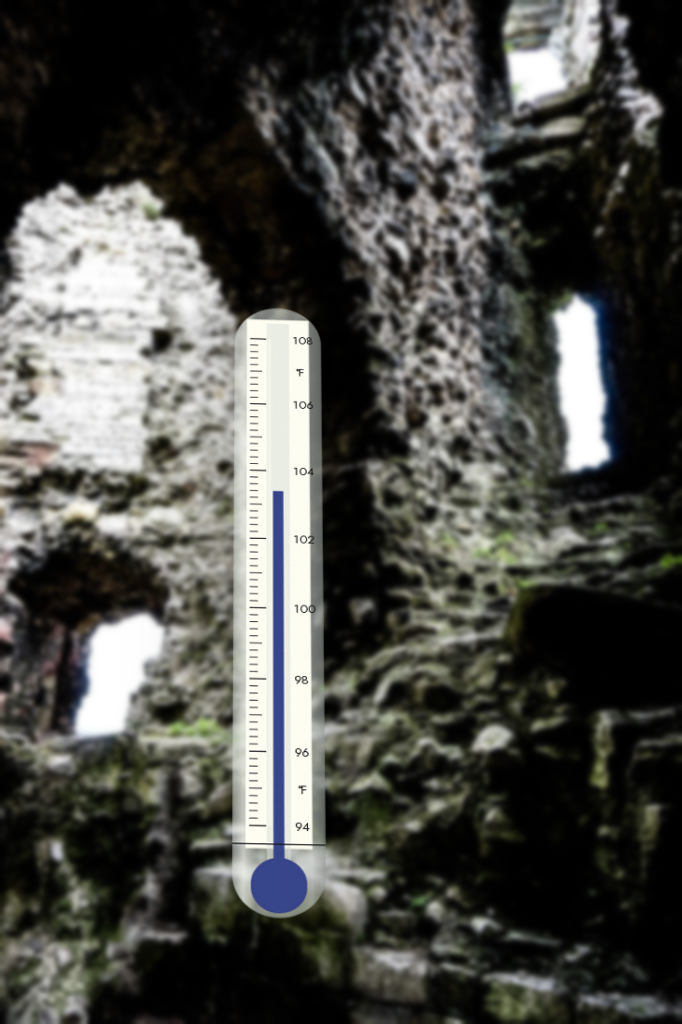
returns **103.4** °F
